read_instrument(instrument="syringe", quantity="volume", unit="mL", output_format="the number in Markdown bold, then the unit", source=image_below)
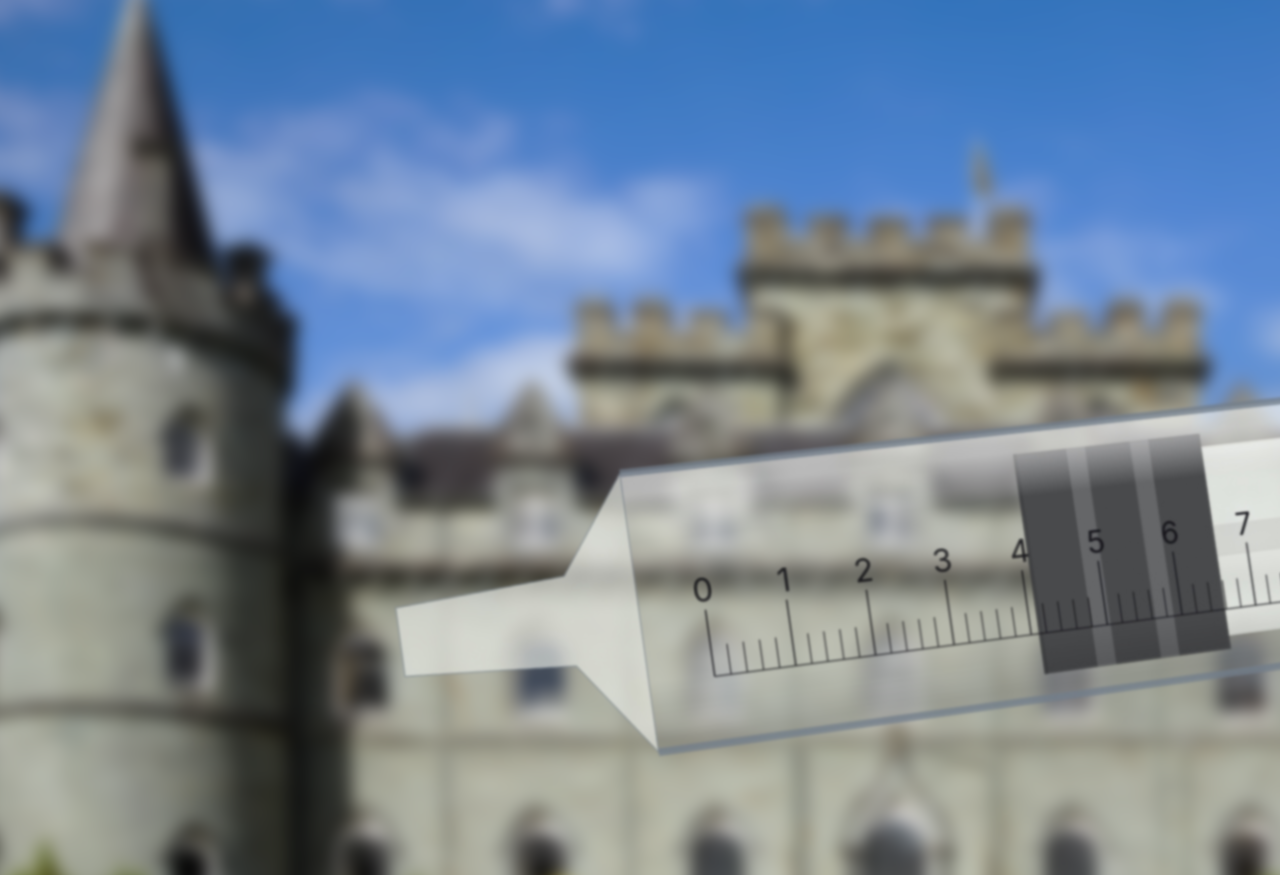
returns **4.1** mL
